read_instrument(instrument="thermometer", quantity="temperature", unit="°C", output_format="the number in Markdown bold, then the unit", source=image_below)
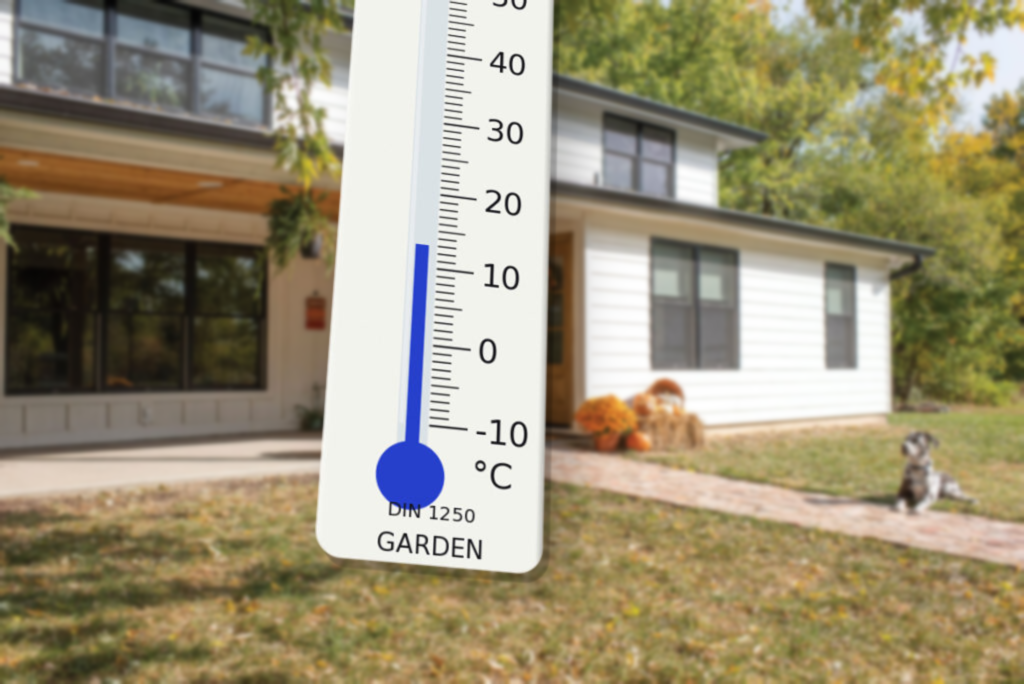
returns **13** °C
